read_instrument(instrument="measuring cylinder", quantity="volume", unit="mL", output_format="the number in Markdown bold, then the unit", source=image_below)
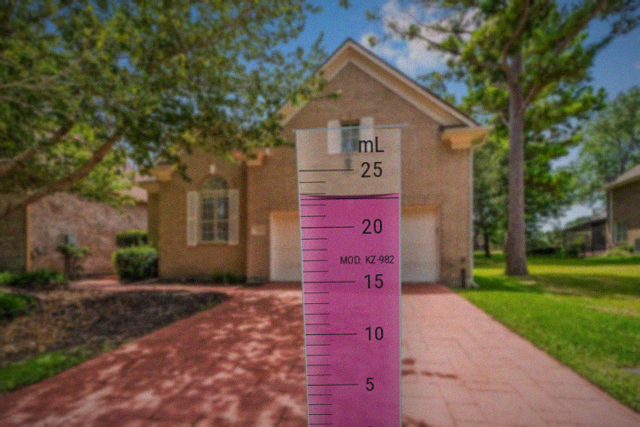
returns **22.5** mL
